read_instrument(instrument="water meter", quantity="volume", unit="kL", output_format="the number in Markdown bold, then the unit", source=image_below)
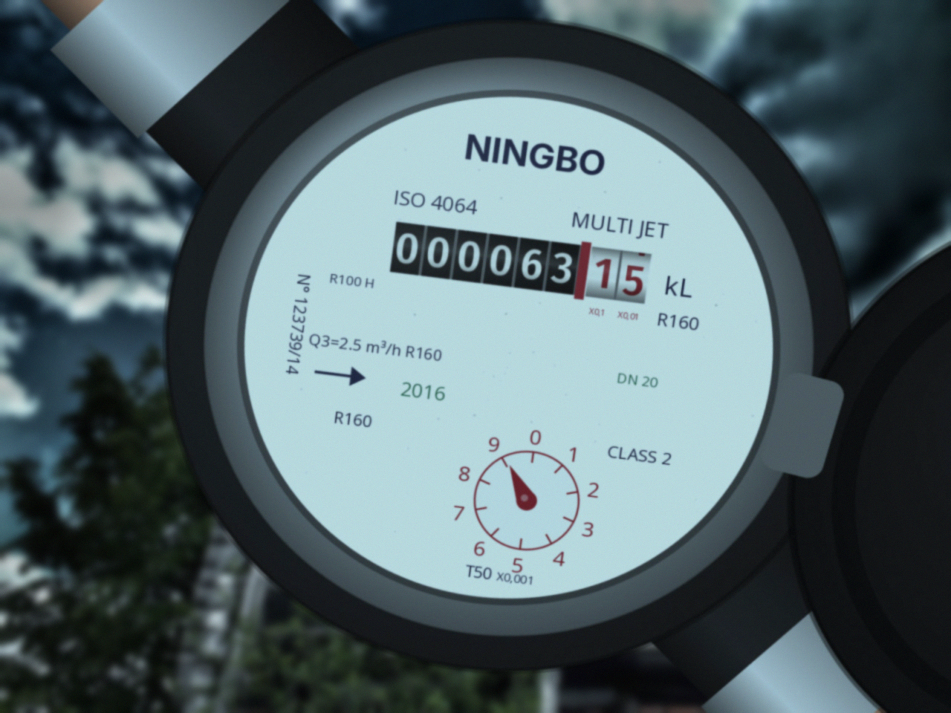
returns **63.149** kL
